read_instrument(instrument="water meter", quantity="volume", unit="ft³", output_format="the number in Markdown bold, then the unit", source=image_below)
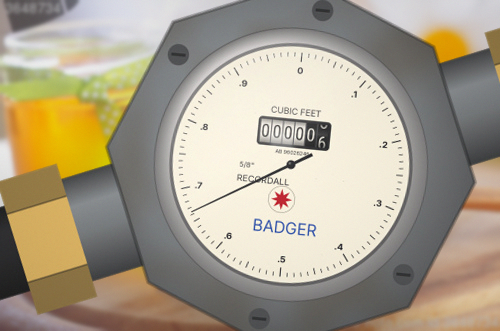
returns **5.66** ft³
